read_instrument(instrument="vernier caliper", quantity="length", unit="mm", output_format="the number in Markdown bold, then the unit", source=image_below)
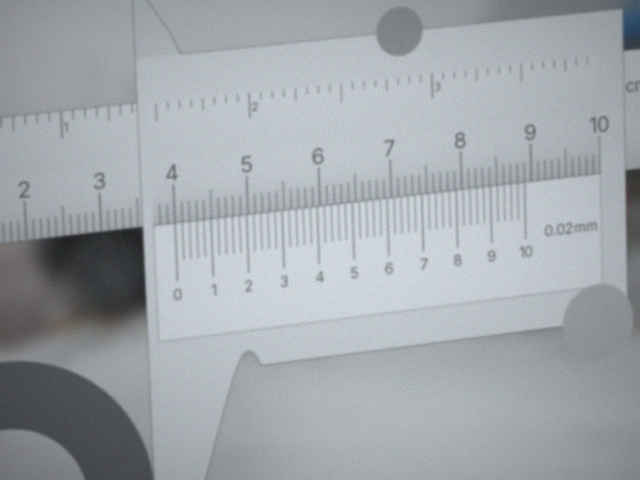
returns **40.0** mm
